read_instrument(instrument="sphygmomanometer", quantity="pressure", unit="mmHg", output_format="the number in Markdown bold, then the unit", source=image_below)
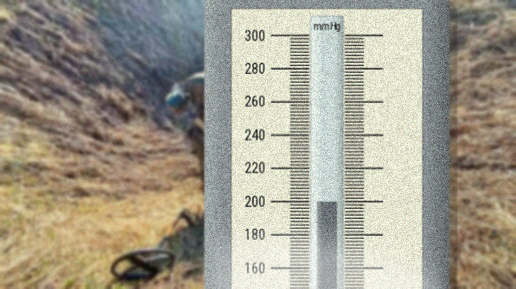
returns **200** mmHg
